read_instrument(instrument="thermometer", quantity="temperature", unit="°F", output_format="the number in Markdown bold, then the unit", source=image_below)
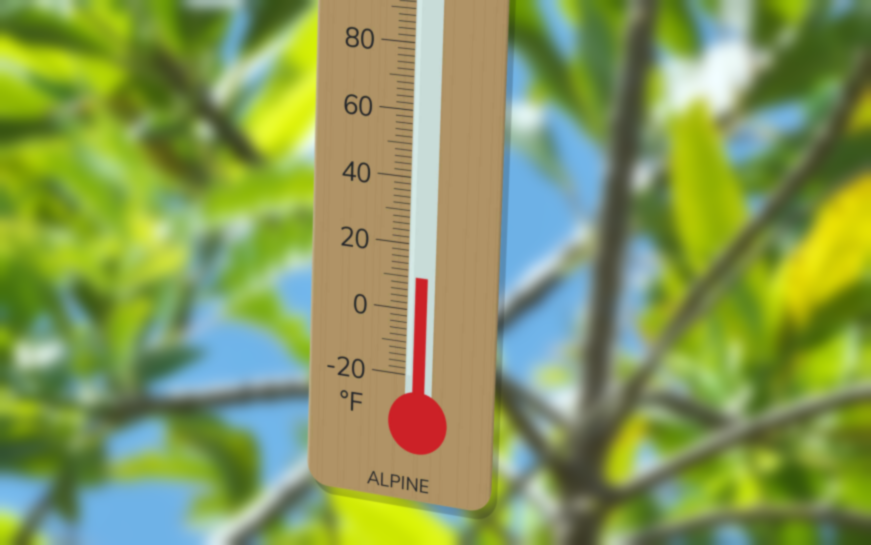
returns **10** °F
